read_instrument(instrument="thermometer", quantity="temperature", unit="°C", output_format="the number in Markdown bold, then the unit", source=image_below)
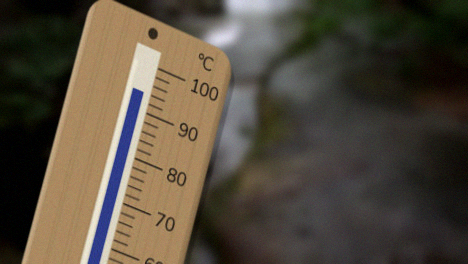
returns **94** °C
